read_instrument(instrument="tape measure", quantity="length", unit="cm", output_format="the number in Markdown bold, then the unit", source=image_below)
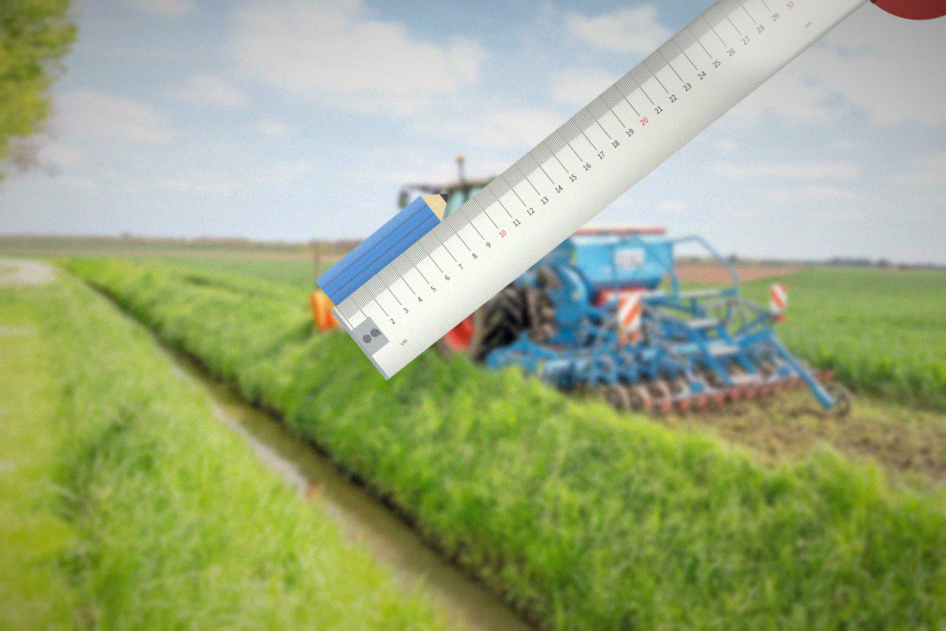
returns **9** cm
